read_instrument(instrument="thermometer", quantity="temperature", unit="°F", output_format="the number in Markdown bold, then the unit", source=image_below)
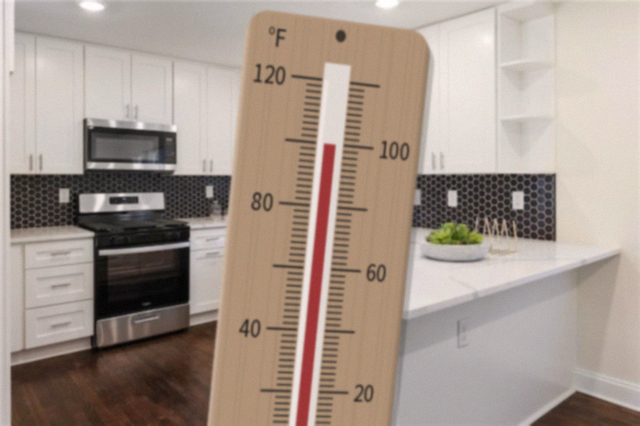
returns **100** °F
